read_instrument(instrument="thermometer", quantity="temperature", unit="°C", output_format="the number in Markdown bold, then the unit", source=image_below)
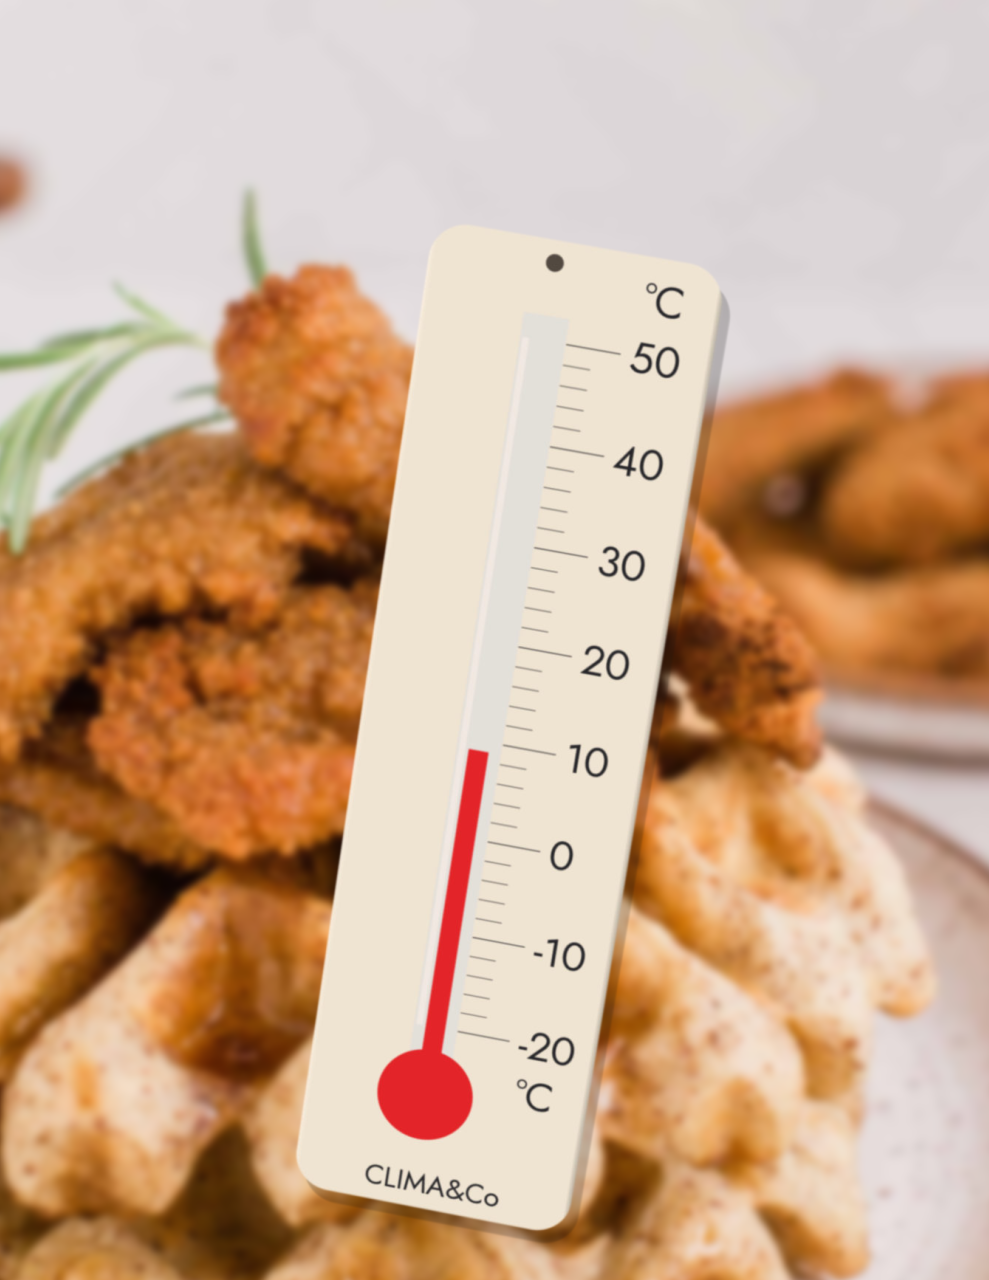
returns **9** °C
